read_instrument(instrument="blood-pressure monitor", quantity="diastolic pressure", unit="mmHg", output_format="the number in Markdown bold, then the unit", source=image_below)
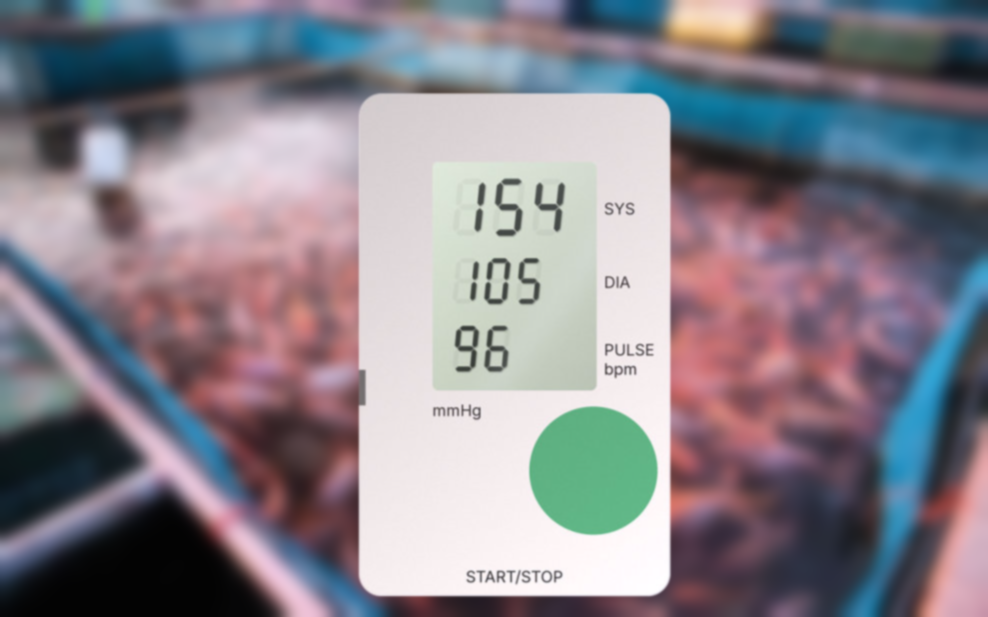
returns **105** mmHg
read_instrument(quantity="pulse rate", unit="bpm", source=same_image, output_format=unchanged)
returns **96** bpm
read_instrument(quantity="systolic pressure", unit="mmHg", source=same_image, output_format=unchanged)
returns **154** mmHg
